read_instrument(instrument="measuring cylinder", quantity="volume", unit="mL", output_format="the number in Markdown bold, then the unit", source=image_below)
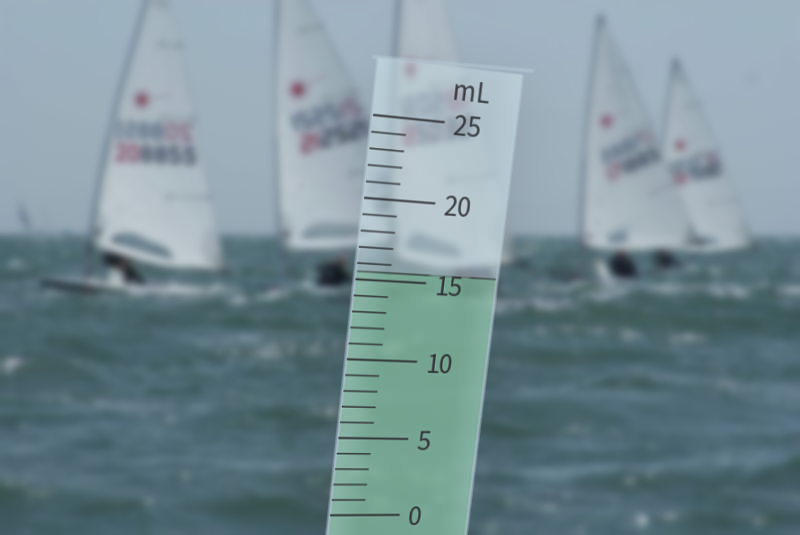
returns **15.5** mL
